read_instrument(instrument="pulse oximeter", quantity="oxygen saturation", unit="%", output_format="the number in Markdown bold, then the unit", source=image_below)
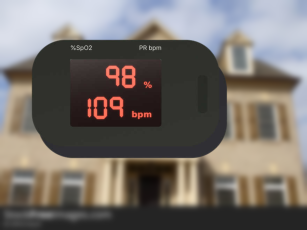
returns **98** %
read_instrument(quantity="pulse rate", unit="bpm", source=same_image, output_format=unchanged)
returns **109** bpm
